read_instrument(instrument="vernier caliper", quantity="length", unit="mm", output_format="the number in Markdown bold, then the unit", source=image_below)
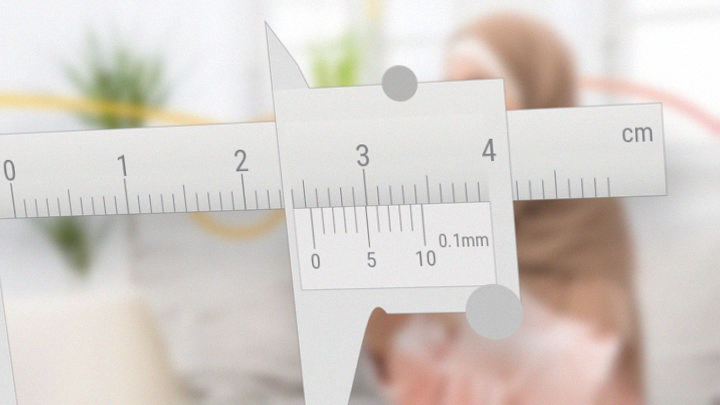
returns **25.4** mm
